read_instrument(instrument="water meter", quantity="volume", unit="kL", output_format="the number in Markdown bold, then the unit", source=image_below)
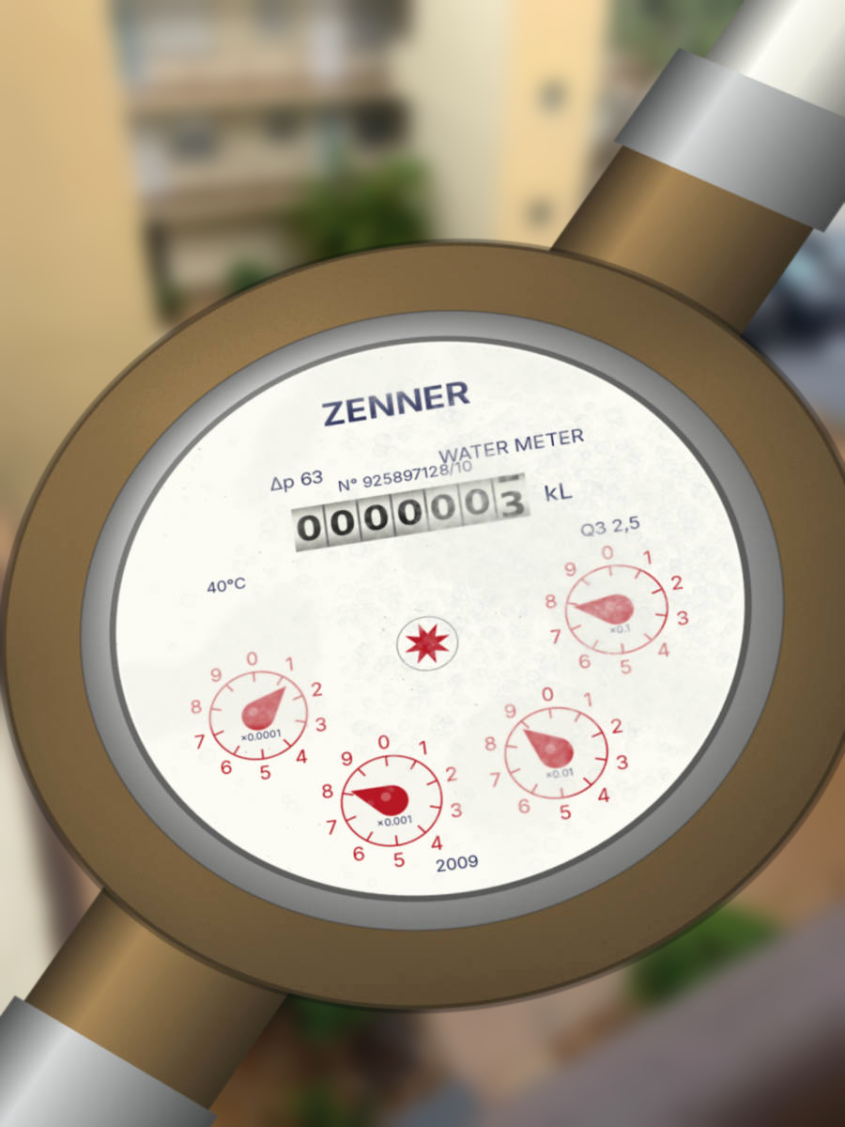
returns **2.7881** kL
